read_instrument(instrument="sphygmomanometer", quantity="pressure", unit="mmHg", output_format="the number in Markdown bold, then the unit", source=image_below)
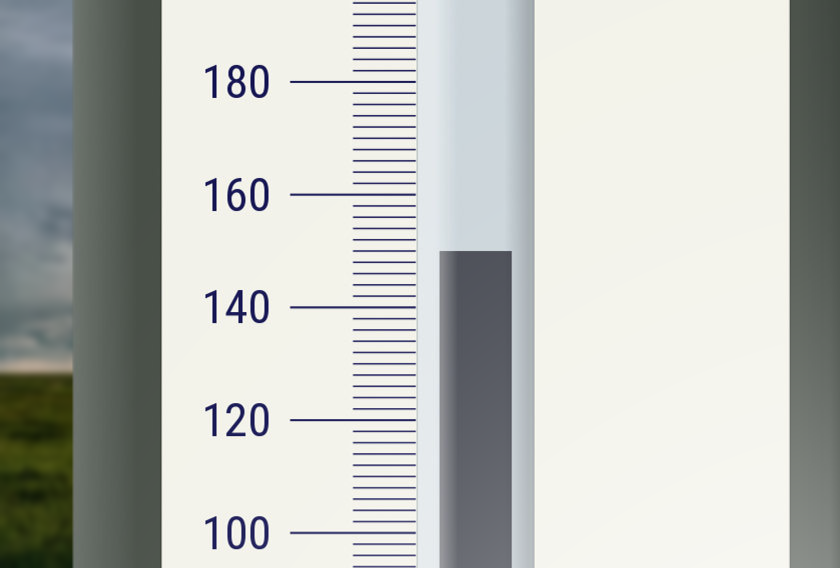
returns **150** mmHg
